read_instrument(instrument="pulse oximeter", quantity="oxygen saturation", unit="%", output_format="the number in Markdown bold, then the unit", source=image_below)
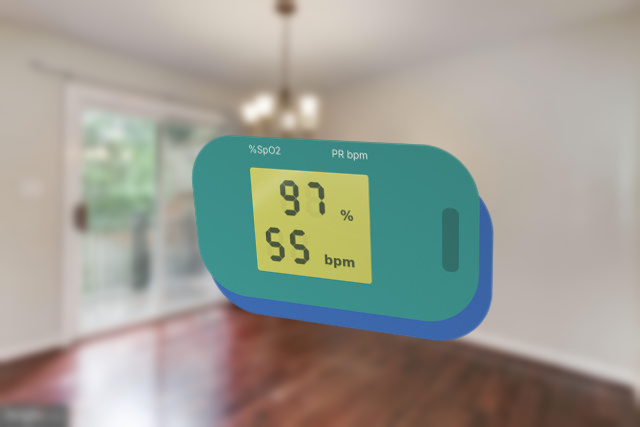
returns **97** %
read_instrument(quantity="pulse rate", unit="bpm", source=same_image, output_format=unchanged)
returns **55** bpm
